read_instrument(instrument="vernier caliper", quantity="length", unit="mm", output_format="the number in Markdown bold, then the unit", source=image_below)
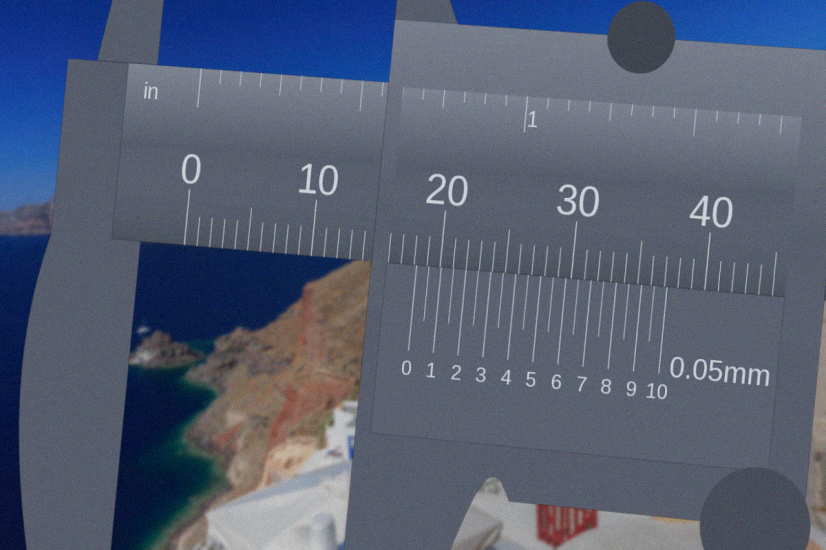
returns **18.2** mm
